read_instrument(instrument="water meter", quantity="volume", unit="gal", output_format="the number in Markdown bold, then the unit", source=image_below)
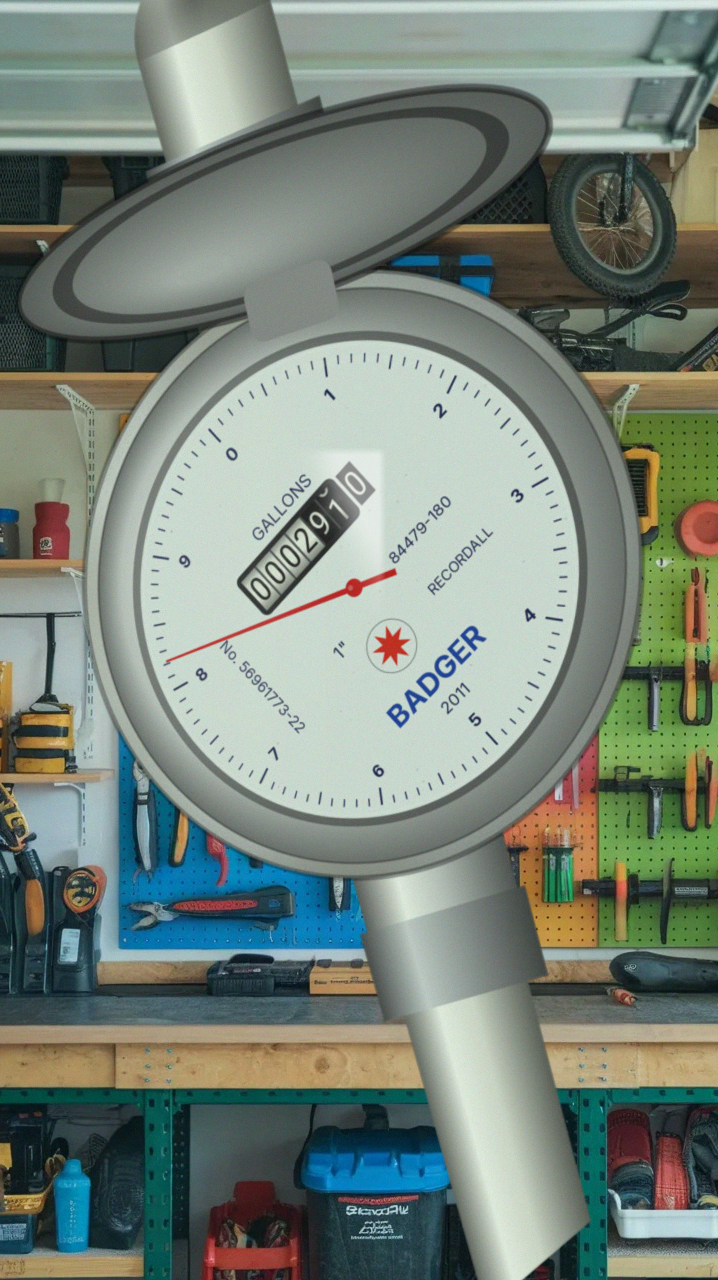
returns **2908.2** gal
